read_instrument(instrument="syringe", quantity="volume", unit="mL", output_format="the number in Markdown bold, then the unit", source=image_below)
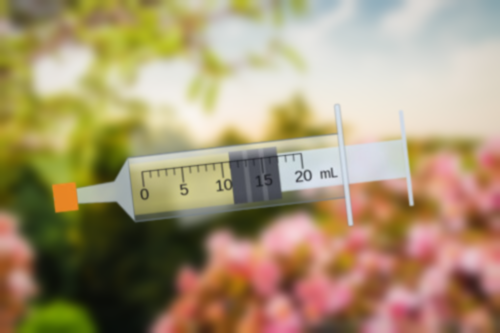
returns **11** mL
